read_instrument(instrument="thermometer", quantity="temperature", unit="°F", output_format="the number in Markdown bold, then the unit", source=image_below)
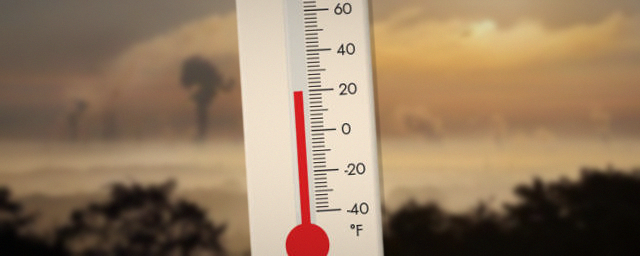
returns **20** °F
